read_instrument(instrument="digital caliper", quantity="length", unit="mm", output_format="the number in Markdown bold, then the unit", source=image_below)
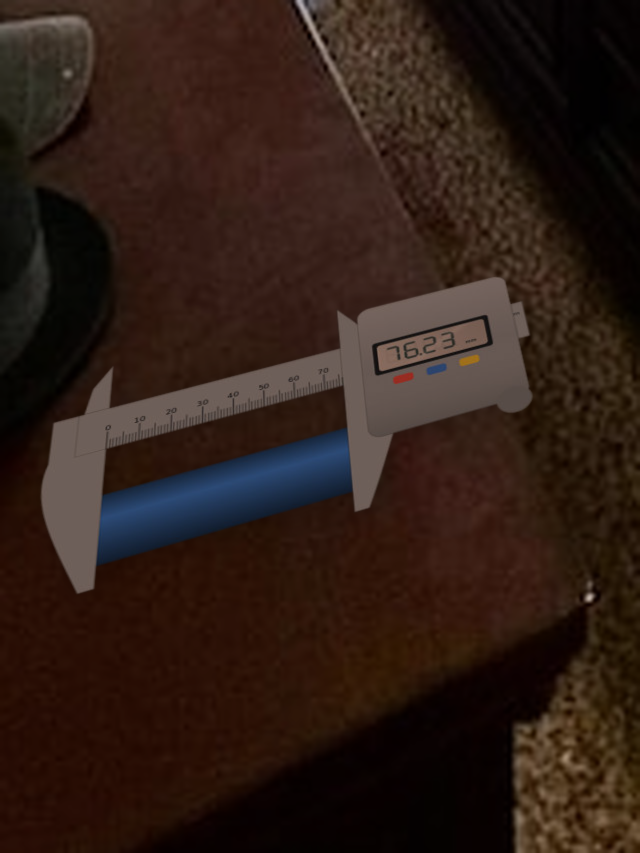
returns **76.23** mm
